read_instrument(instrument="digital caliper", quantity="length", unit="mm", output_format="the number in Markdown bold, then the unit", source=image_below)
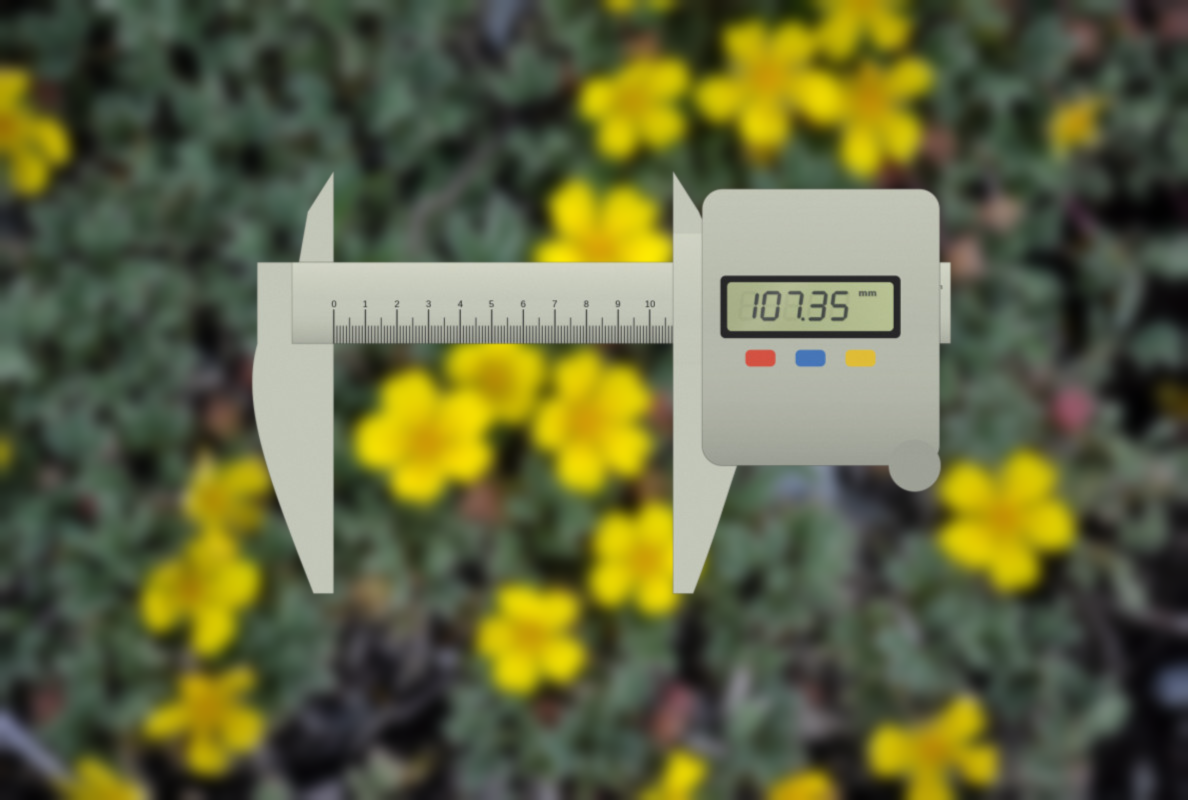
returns **107.35** mm
